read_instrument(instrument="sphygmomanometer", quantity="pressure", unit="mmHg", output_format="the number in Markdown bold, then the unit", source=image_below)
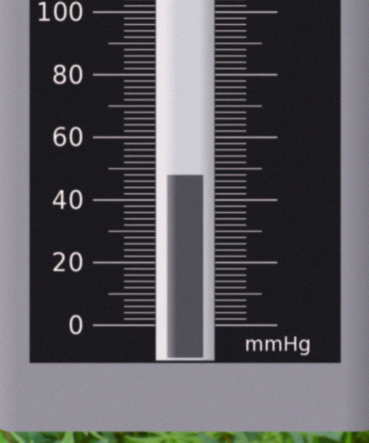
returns **48** mmHg
